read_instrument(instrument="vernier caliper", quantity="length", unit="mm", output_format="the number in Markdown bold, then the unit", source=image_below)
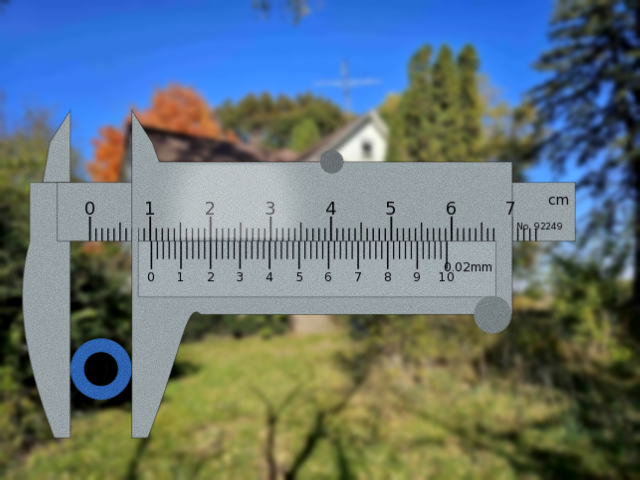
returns **10.2** mm
